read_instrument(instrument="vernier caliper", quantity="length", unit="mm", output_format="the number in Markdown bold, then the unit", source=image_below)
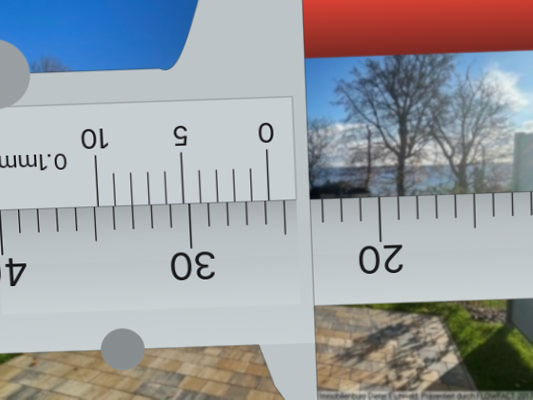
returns **25.8** mm
